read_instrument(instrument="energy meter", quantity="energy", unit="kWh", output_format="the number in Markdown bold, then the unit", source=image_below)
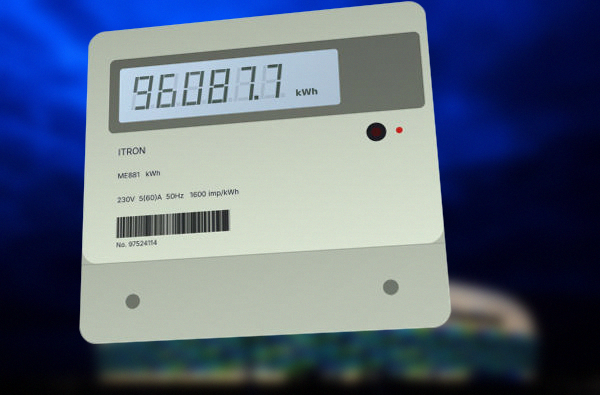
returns **96087.7** kWh
